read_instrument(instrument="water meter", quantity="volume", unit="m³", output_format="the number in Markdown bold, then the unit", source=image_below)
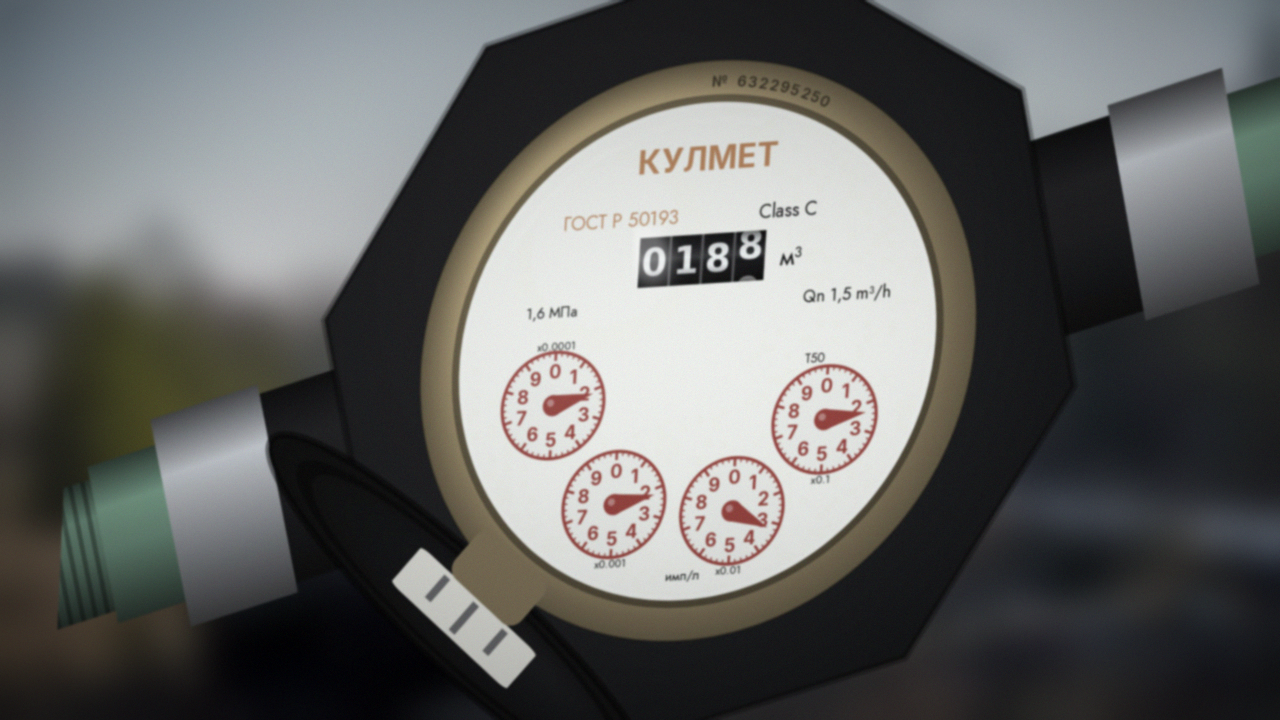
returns **188.2322** m³
